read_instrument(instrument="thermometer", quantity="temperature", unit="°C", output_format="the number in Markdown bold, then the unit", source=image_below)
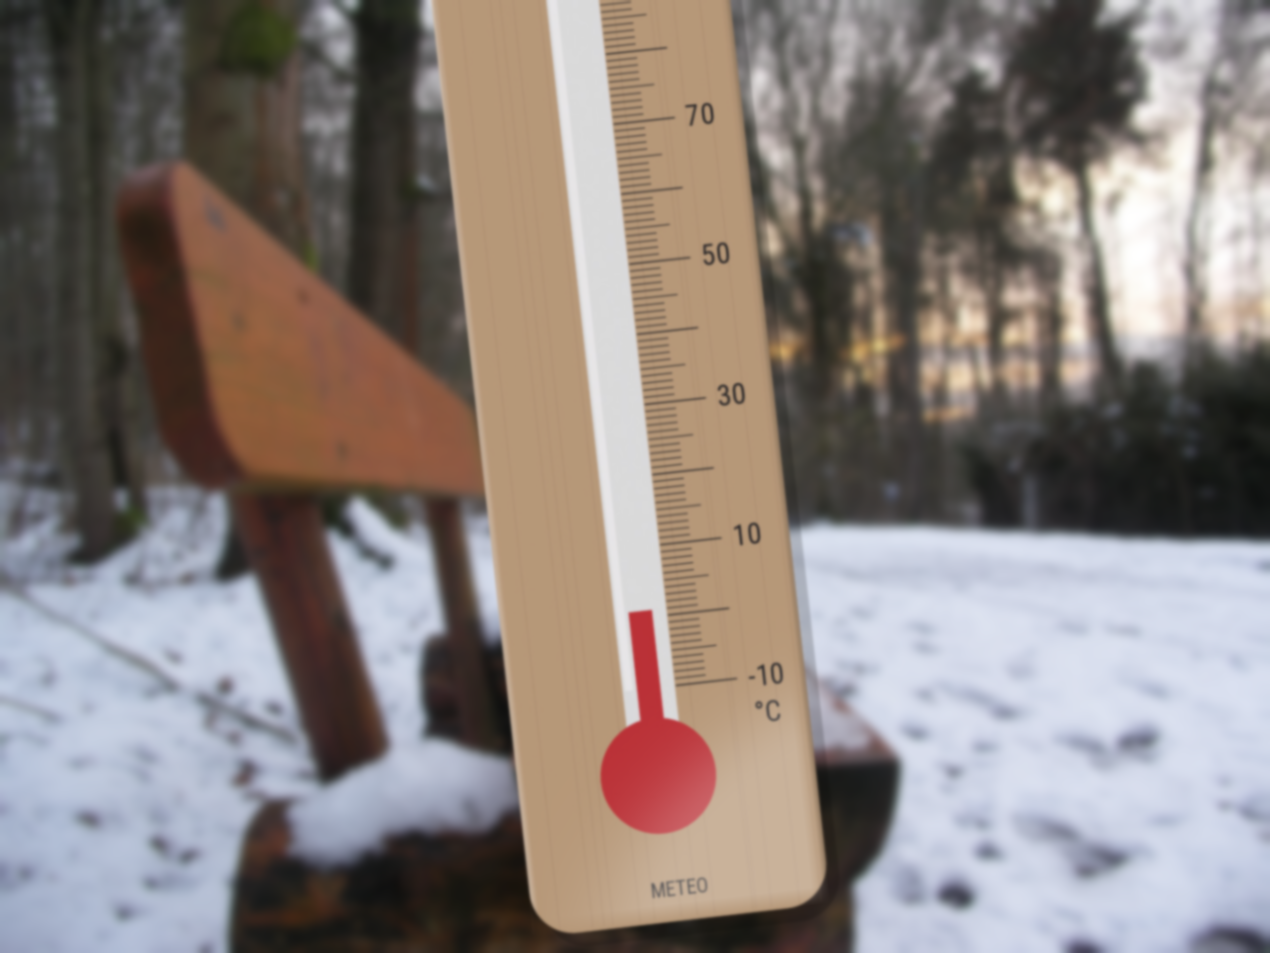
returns **1** °C
